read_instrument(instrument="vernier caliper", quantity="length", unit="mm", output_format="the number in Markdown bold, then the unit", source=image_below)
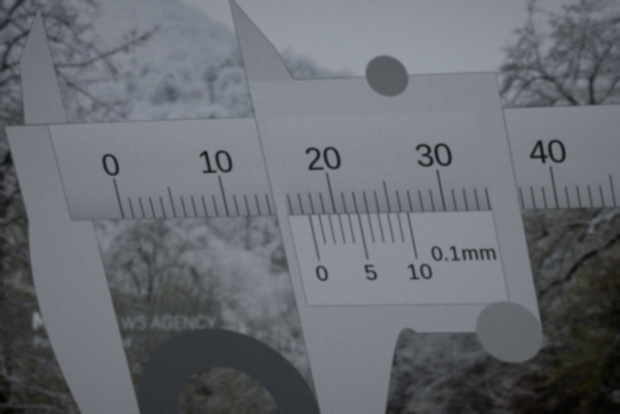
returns **17.6** mm
